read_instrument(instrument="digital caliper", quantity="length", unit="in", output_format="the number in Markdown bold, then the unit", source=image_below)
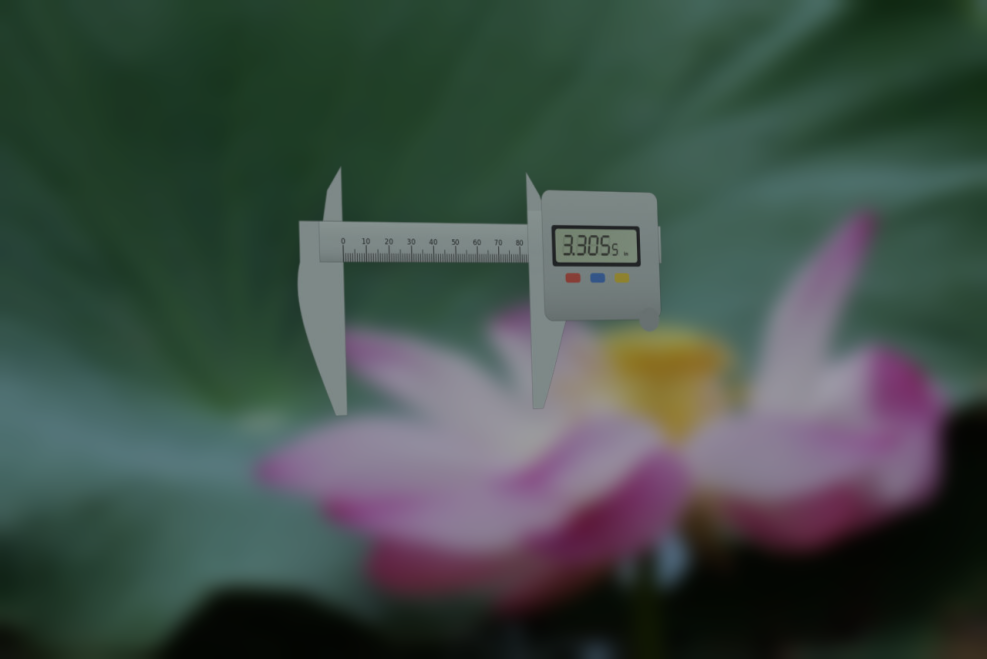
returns **3.3055** in
